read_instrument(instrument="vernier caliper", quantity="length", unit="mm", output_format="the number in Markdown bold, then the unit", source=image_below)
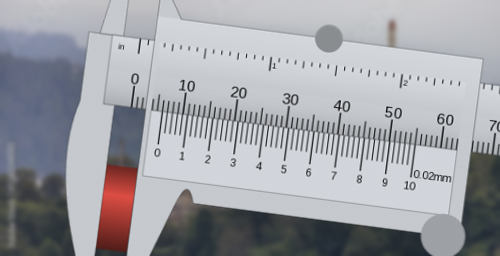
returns **6.0** mm
